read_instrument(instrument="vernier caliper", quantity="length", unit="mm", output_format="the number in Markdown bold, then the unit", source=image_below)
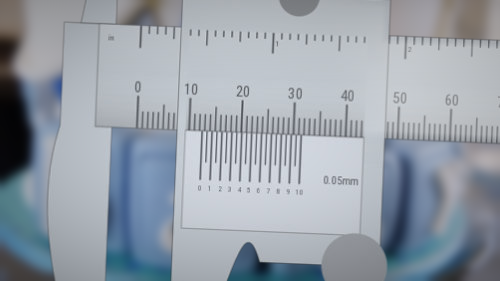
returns **12.5** mm
